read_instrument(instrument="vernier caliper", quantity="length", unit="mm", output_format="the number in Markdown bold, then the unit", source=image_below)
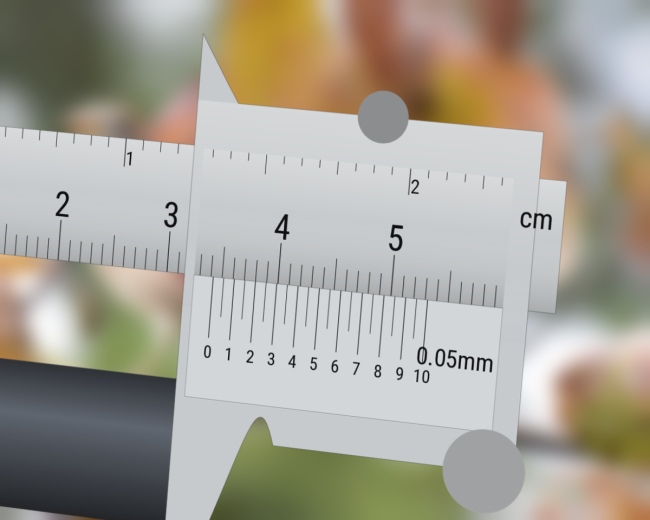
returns **34.2** mm
